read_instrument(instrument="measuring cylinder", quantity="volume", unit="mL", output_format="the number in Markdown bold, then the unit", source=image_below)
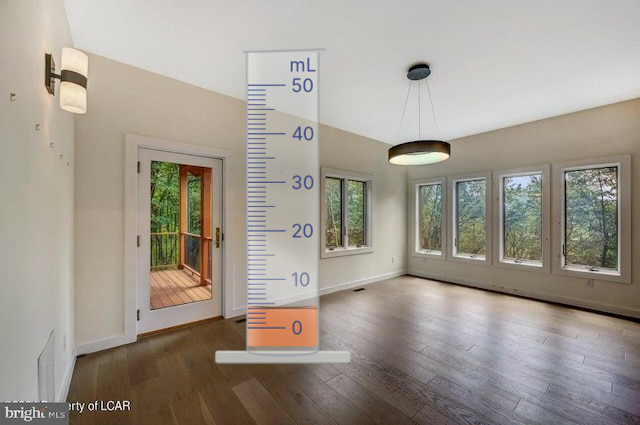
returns **4** mL
